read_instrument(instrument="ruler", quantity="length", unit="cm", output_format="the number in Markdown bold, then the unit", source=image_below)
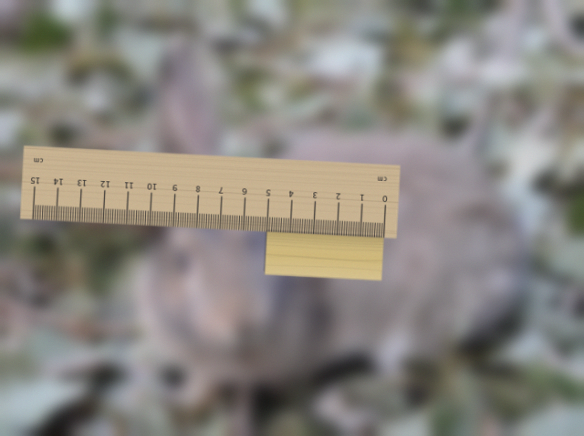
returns **5** cm
